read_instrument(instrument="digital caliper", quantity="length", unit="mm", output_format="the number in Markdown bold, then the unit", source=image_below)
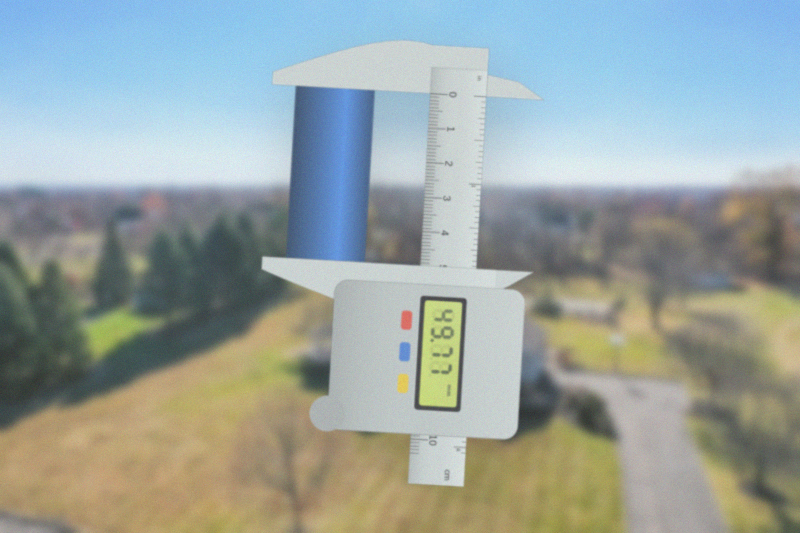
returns **49.77** mm
